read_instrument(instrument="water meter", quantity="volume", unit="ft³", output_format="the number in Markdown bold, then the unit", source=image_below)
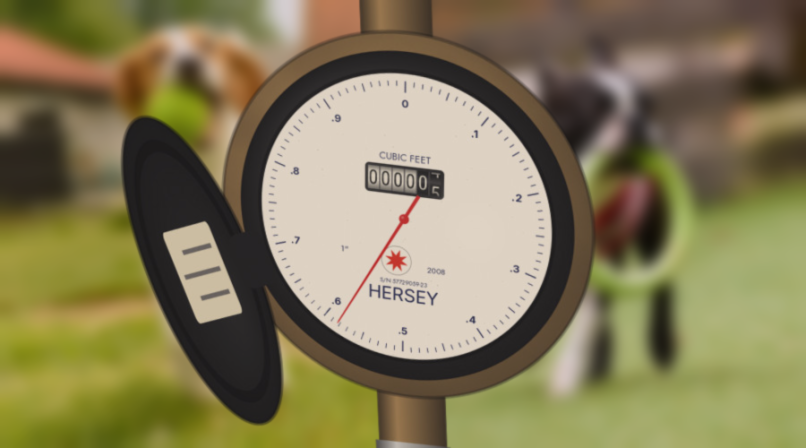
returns **4.58** ft³
